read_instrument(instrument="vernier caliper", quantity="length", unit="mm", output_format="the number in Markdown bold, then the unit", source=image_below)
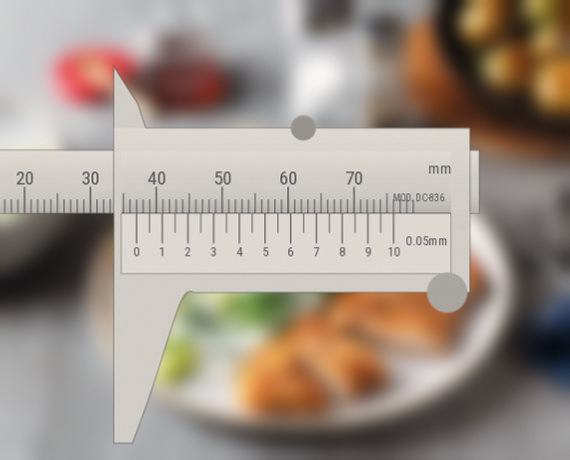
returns **37.0** mm
